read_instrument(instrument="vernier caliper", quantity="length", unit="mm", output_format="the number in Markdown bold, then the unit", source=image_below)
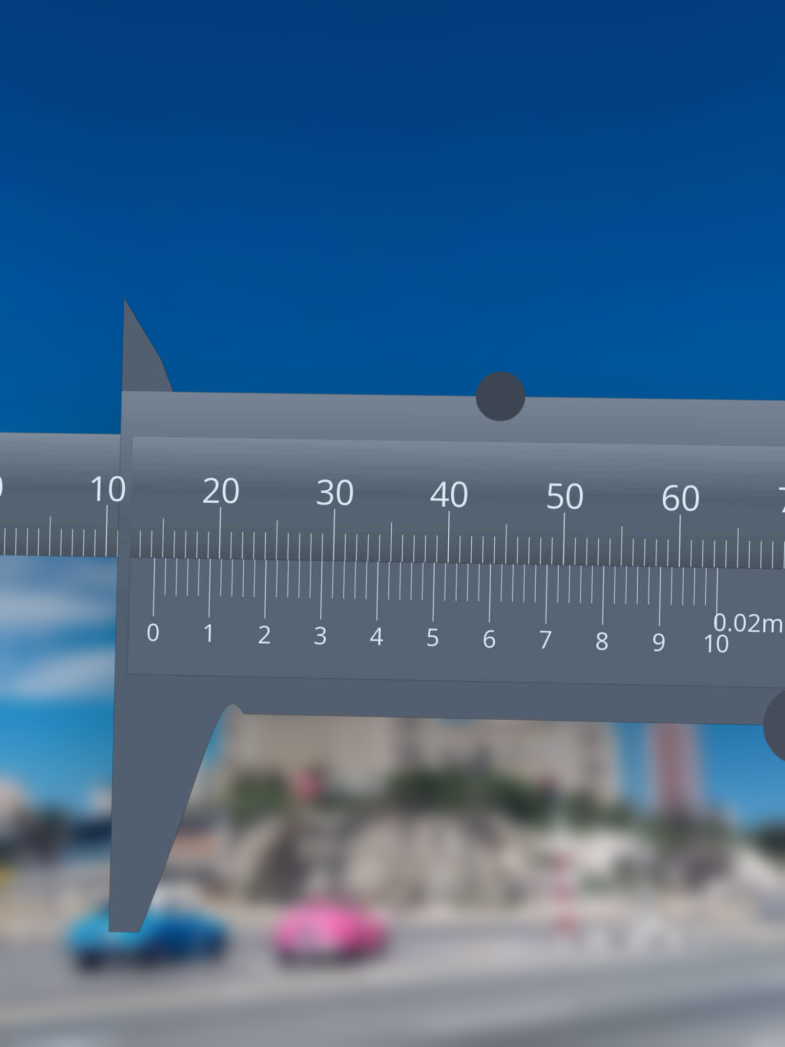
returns **14.3** mm
